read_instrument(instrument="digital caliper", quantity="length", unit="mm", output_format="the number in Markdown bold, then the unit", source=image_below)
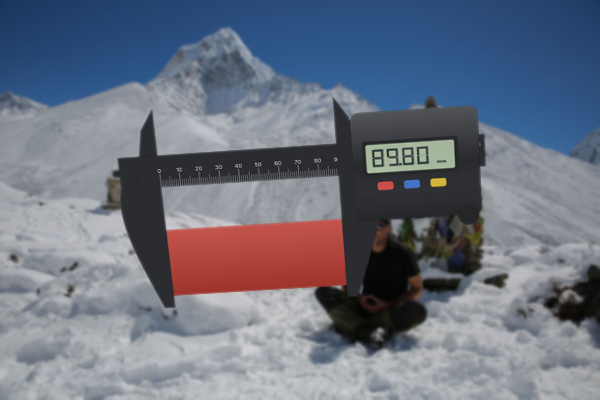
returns **89.80** mm
